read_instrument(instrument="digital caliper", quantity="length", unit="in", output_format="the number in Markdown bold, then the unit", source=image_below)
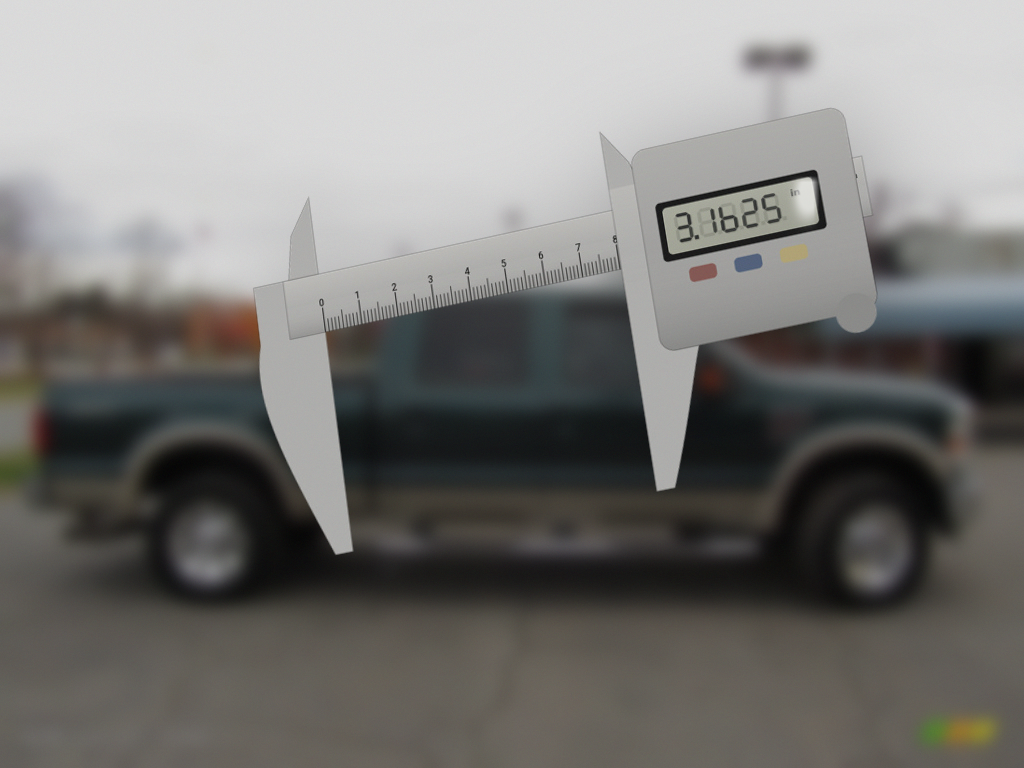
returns **3.1625** in
